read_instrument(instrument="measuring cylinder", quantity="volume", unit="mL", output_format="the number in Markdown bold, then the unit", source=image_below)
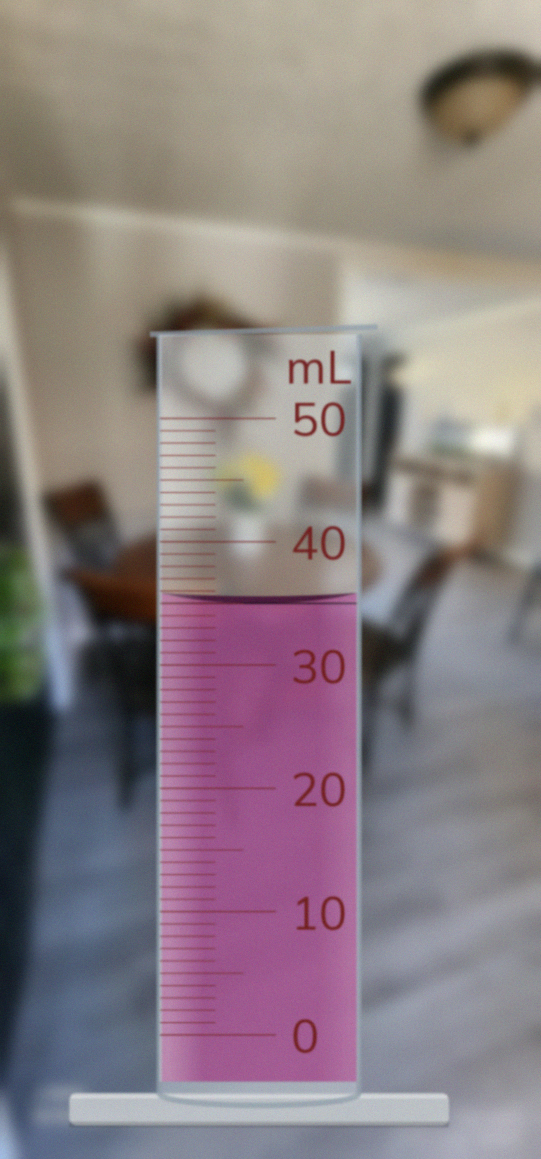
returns **35** mL
